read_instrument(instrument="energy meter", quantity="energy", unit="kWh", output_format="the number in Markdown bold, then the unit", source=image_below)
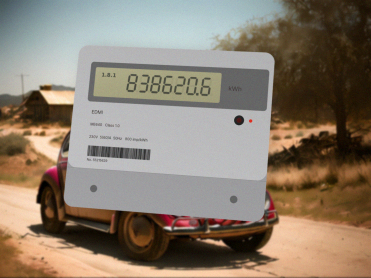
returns **838620.6** kWh
